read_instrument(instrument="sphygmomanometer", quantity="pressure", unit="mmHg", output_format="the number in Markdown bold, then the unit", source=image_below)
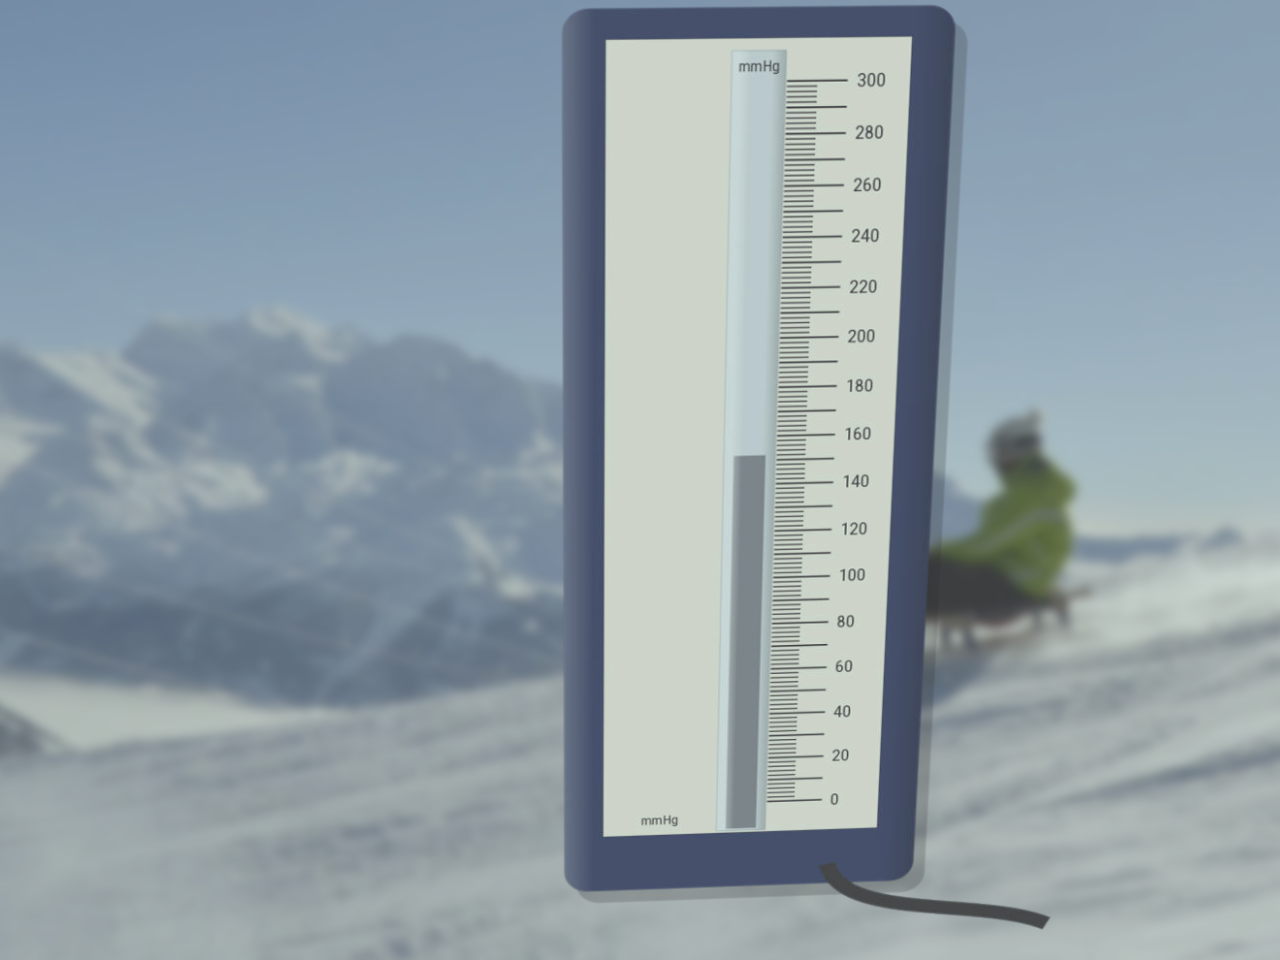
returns **152** mmHg
